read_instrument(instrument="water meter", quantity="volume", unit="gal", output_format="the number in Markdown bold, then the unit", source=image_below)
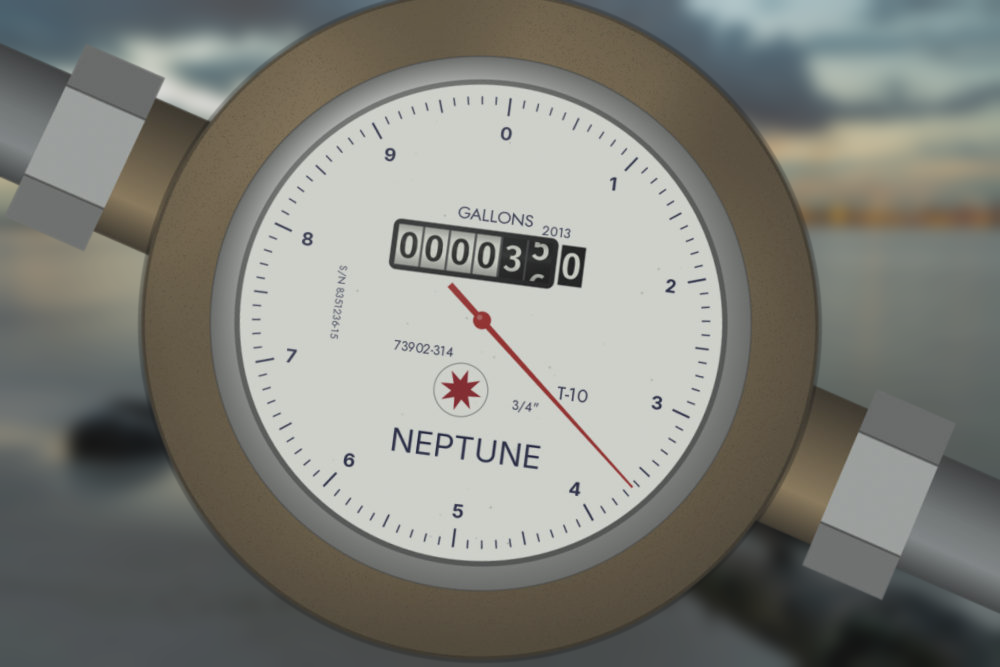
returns **353.6** gal
